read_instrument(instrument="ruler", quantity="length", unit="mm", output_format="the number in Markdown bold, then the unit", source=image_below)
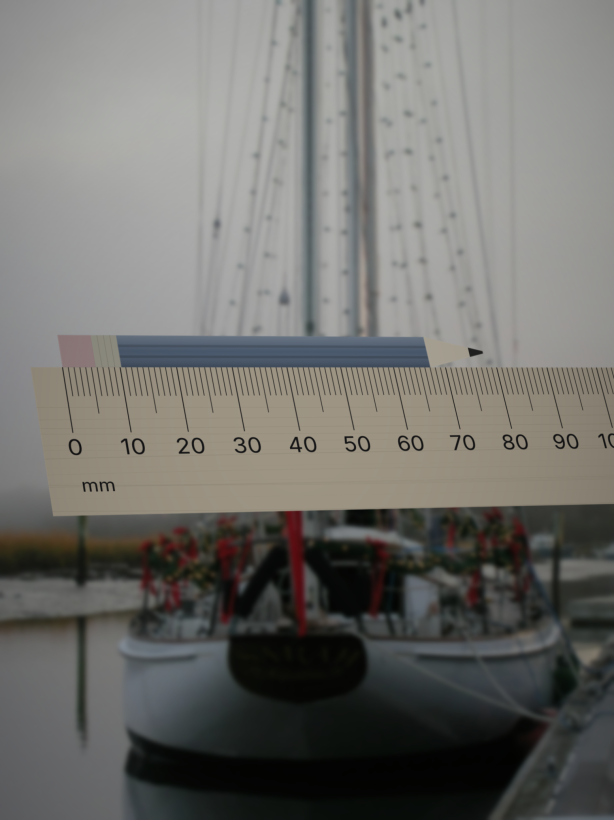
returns **78** mm
